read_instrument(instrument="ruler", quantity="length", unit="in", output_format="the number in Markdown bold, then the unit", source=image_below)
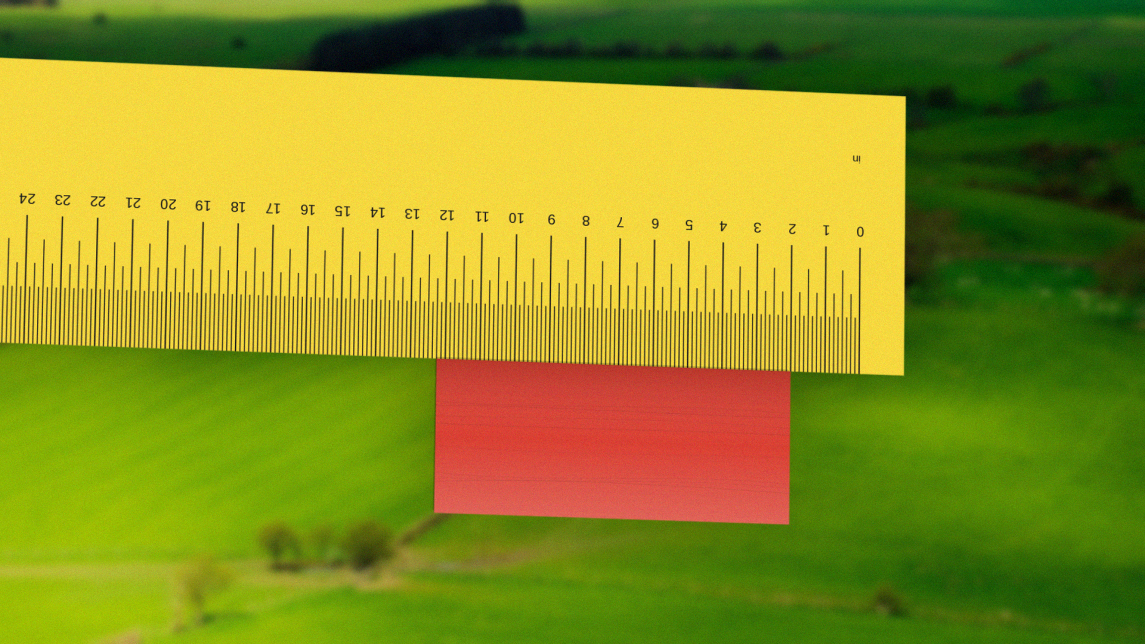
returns **10.25** in
